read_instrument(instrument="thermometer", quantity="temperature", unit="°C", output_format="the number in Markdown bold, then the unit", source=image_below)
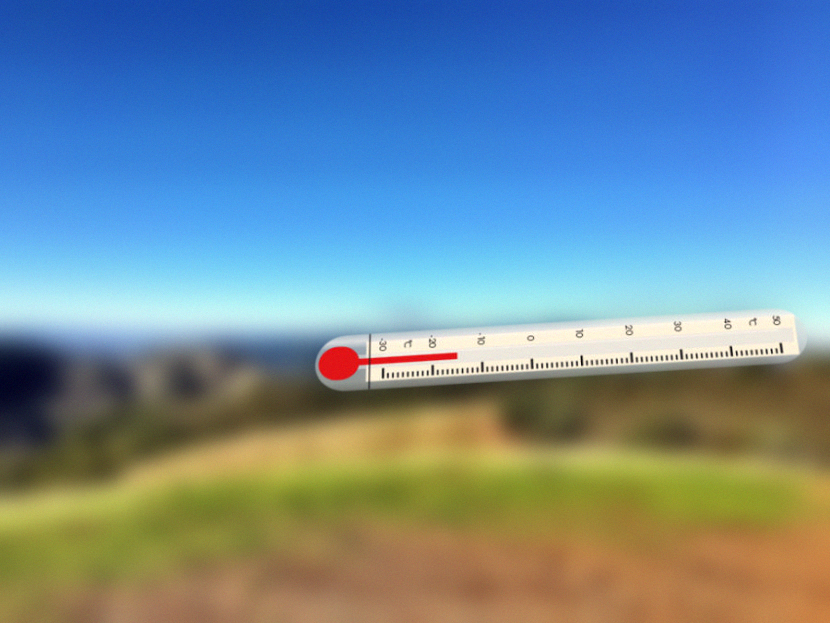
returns **-15** °C
